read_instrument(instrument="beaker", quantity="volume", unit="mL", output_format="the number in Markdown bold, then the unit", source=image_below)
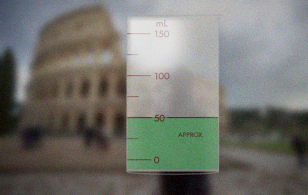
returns **50** mL
